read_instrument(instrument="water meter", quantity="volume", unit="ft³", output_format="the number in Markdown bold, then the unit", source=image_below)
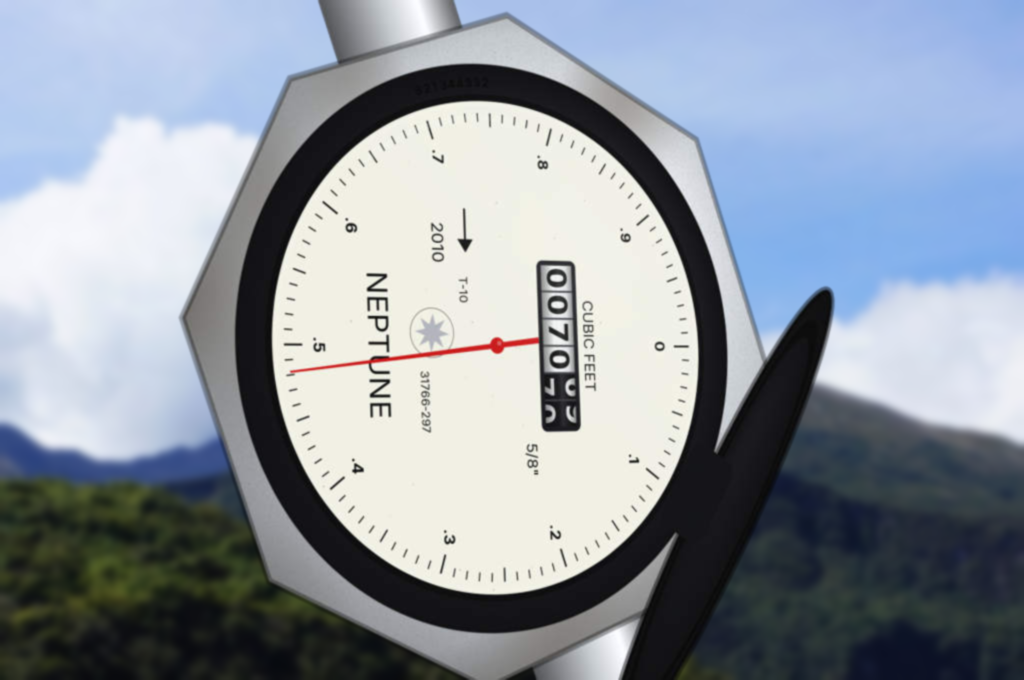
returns **7069.48** ft³
